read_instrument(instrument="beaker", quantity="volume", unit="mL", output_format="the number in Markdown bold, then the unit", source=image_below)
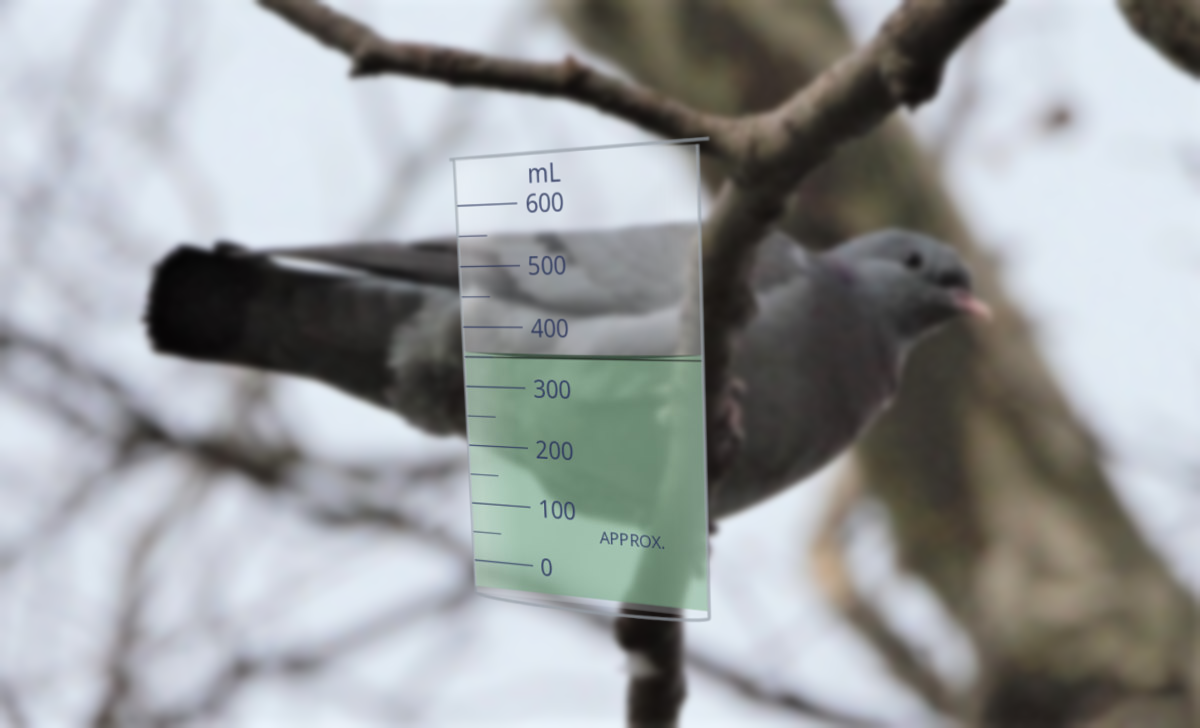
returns **350** mL
